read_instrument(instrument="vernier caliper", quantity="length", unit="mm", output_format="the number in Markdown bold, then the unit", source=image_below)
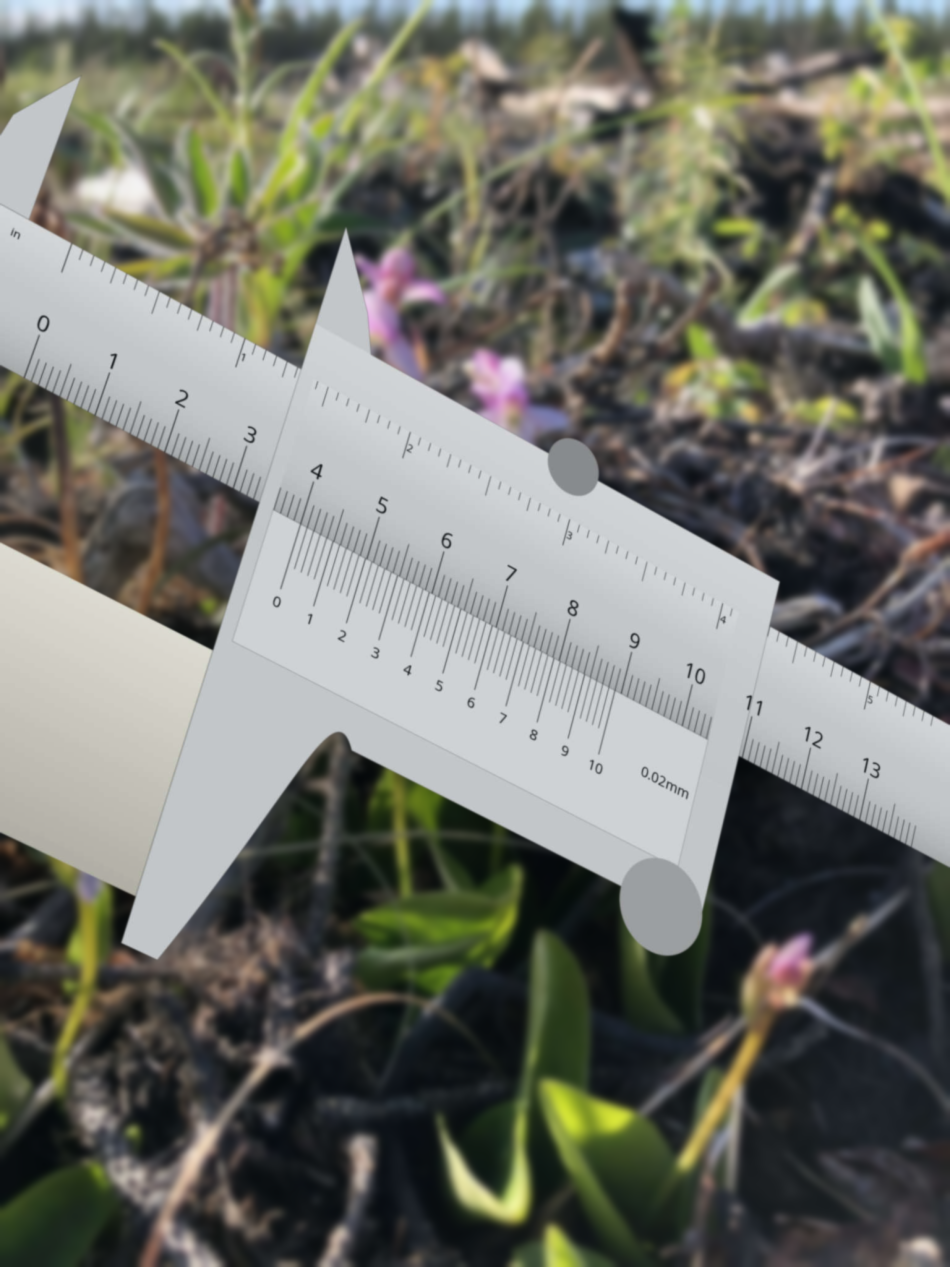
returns **40.0** mm
